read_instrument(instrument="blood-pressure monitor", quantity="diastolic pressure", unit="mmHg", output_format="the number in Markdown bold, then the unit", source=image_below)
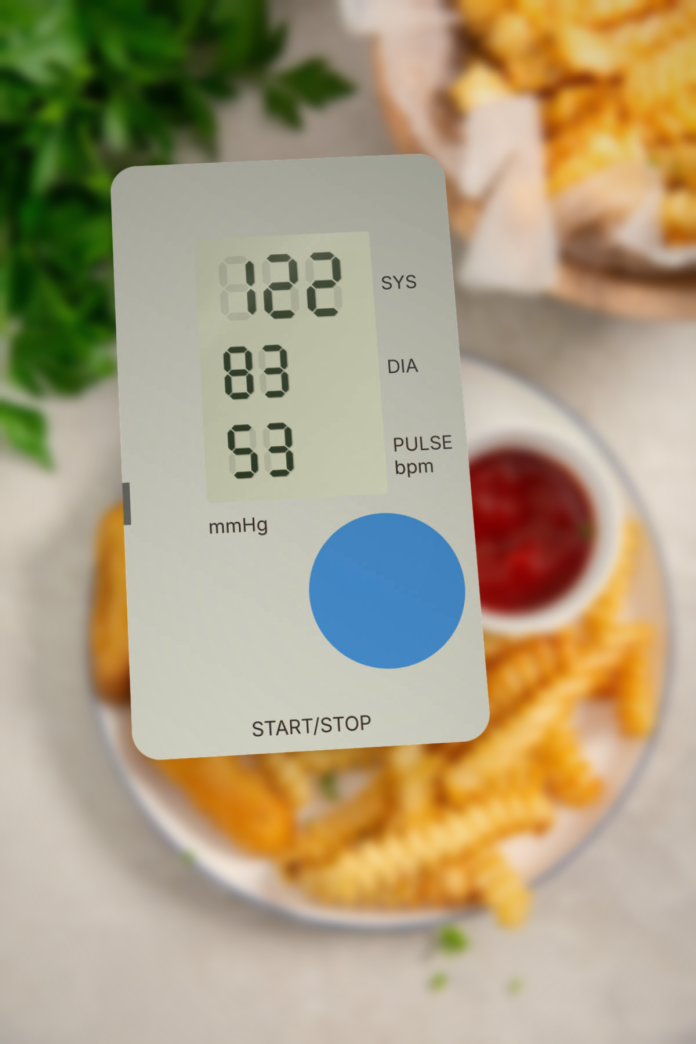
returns **83** mmHg
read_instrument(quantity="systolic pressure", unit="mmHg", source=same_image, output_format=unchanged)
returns **122** mmHg
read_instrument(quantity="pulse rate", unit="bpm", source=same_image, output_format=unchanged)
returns **53** bpm
